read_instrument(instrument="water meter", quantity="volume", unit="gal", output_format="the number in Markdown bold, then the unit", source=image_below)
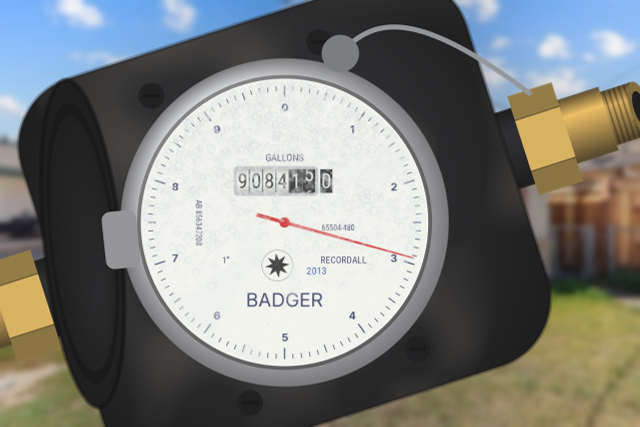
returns **9084152.9** gal
